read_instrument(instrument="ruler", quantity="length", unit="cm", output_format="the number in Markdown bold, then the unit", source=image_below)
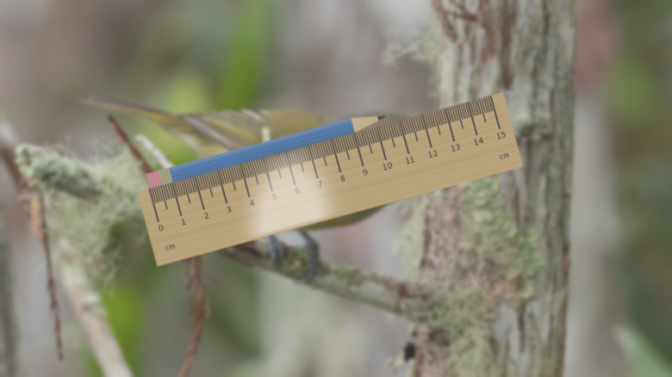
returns **10.5** cm
